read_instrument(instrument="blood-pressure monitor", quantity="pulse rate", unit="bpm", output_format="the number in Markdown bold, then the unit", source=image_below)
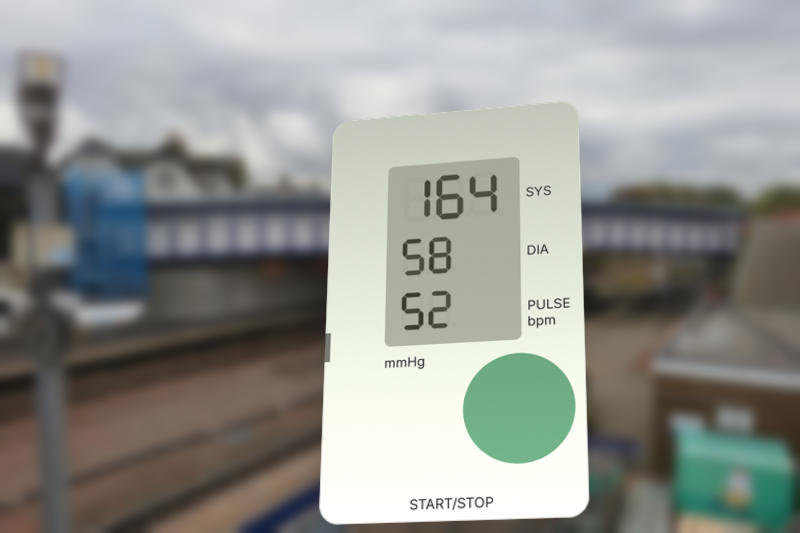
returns **52** bpm
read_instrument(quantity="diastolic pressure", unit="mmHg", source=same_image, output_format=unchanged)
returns **58** mmHg
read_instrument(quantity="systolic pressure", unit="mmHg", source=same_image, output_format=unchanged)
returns **164** mmHg
